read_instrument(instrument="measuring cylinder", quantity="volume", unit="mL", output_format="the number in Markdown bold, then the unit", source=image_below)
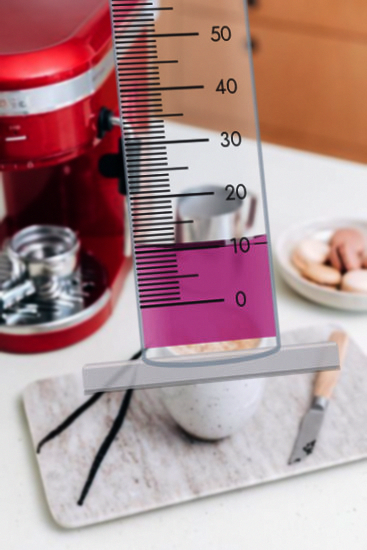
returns **10** mL
